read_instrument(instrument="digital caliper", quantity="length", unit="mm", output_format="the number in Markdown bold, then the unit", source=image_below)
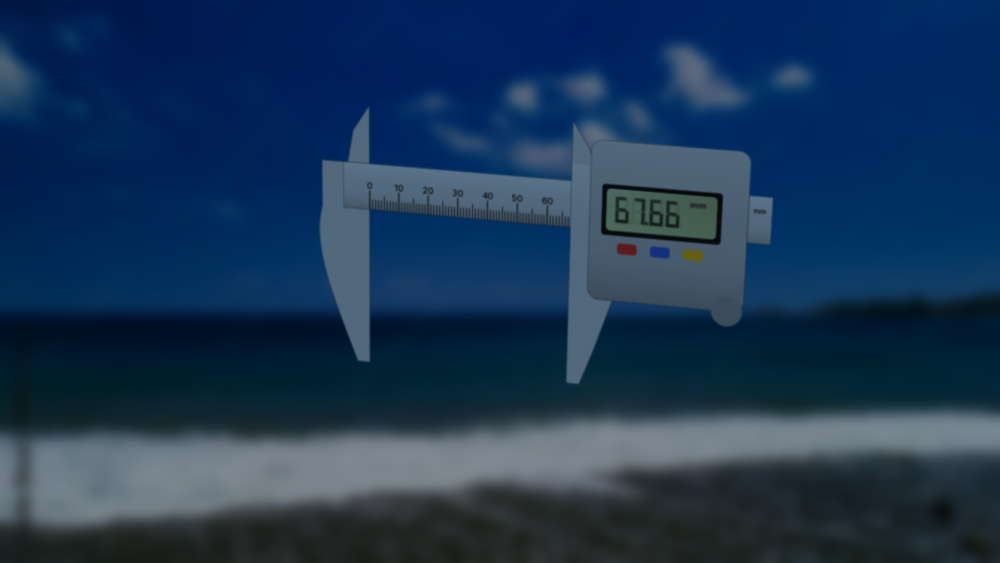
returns **67.66** mm
